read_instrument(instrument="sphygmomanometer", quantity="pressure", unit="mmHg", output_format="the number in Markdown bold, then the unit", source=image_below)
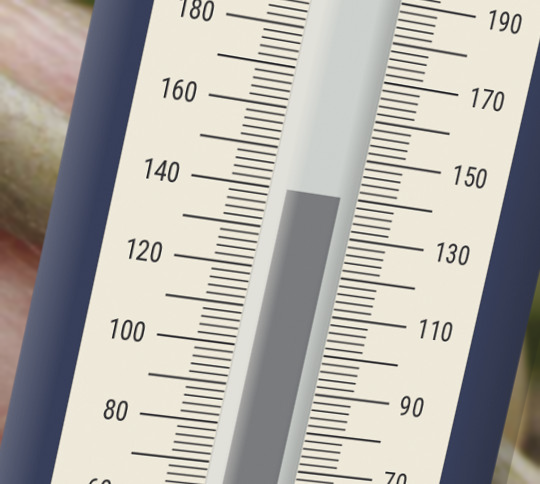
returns **140** mmHg
